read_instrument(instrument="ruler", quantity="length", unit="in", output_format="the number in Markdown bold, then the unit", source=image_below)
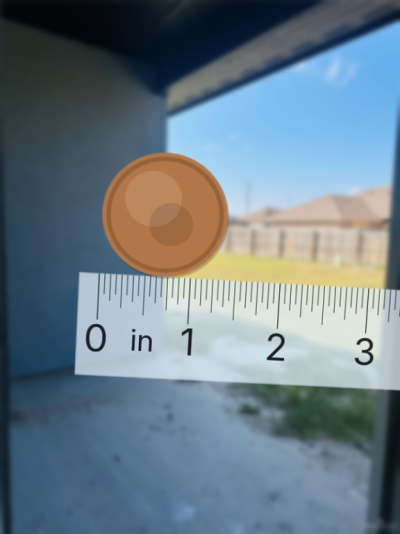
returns **1.375** in
